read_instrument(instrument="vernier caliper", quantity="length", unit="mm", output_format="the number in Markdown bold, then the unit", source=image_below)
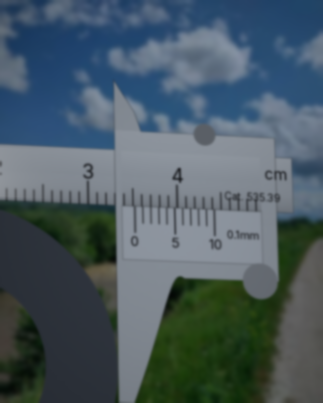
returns **35.2** mm
